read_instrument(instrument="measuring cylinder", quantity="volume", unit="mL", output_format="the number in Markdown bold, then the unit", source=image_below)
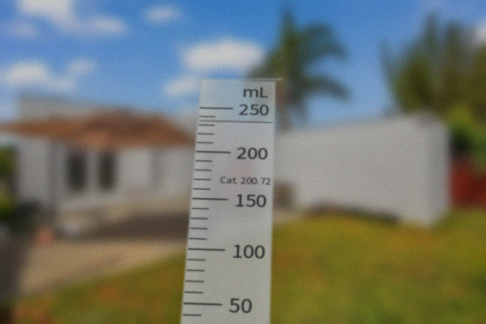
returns **235** mL
